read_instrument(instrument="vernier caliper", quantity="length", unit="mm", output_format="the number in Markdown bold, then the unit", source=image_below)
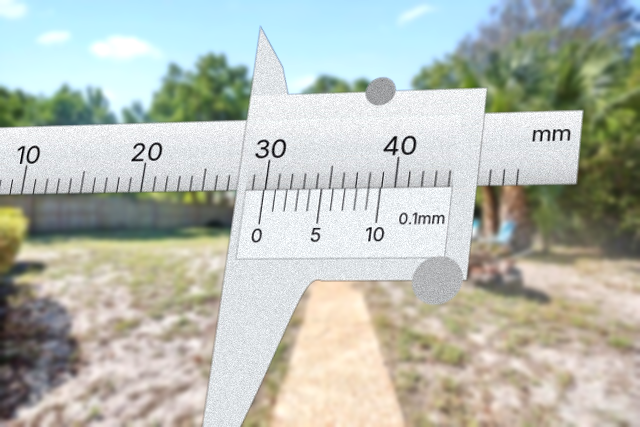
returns **29.9** mm
